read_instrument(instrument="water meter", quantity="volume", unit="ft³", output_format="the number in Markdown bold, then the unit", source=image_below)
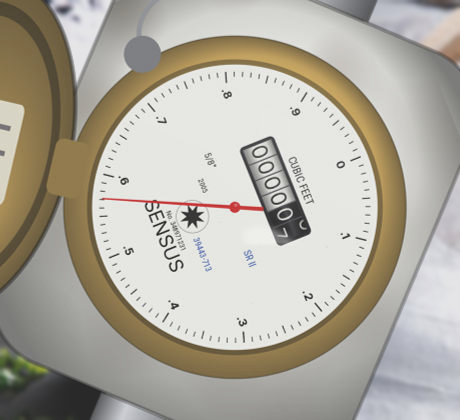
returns **6.57** ft³
